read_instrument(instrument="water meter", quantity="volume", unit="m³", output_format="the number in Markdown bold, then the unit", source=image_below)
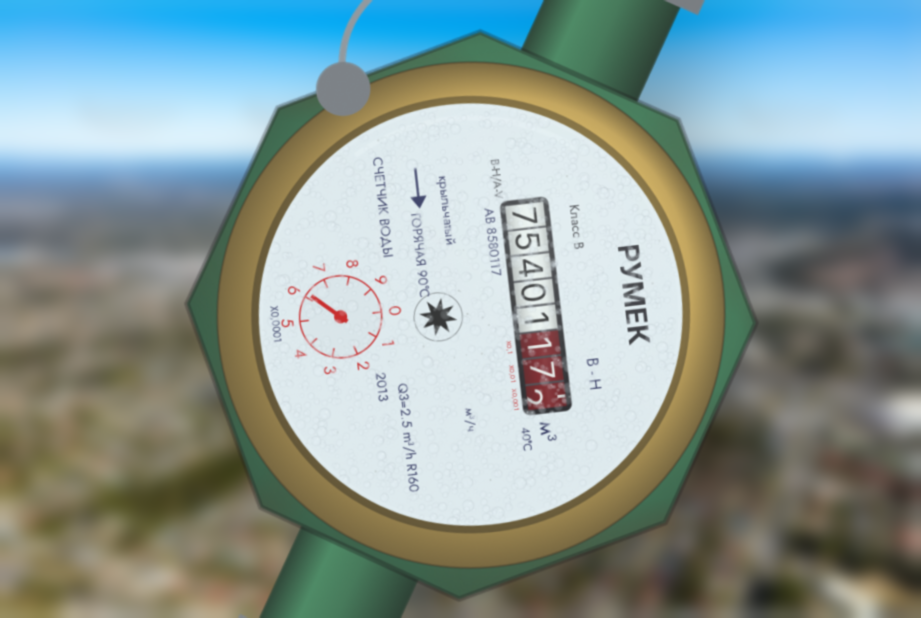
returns **75401.1716** m³
